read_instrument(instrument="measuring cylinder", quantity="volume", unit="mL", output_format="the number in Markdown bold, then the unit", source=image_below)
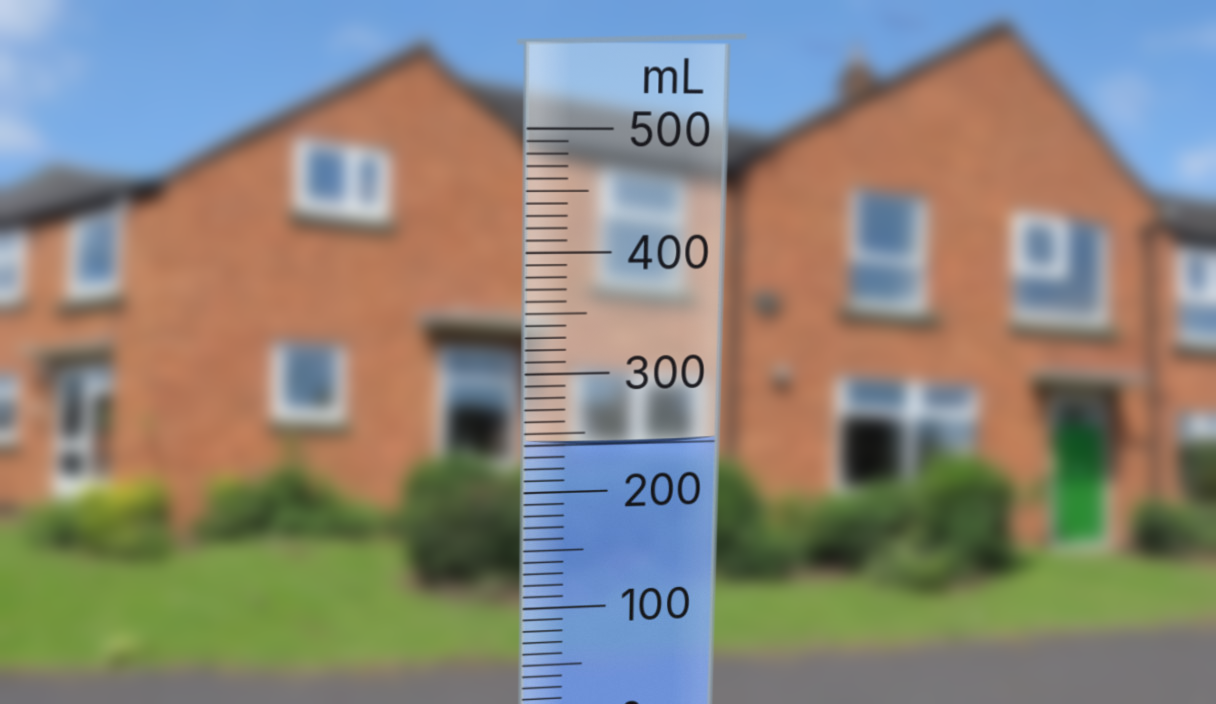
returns **240** mL
